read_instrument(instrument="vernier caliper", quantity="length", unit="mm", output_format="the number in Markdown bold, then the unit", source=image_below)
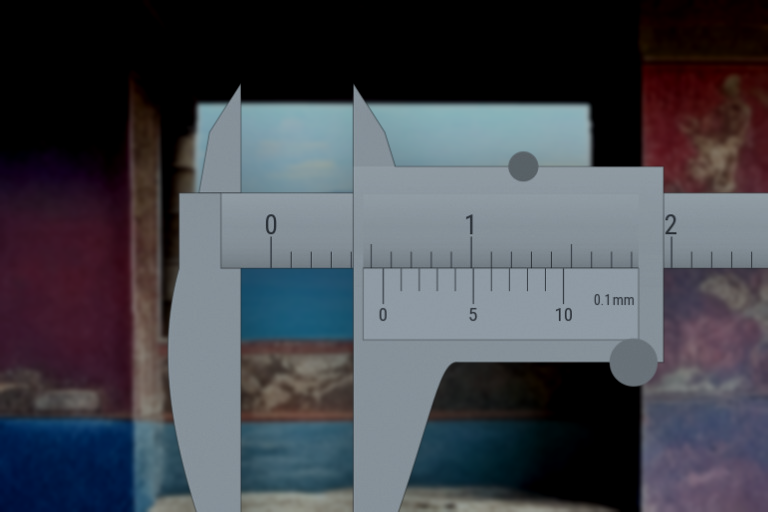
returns **5.6** mm
